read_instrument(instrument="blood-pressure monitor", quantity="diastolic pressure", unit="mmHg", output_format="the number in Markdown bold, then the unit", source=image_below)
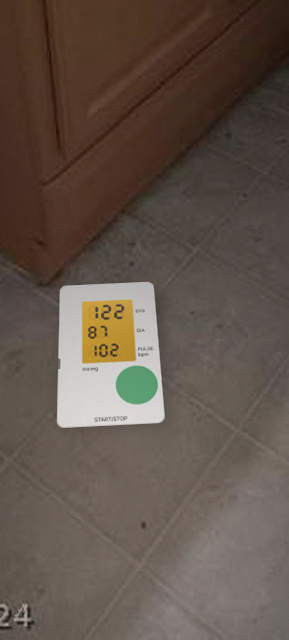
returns **87** mmHg
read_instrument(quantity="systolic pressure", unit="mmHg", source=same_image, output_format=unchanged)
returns **122** mmHg
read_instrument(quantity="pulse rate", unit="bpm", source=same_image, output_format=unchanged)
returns **102** bpm
